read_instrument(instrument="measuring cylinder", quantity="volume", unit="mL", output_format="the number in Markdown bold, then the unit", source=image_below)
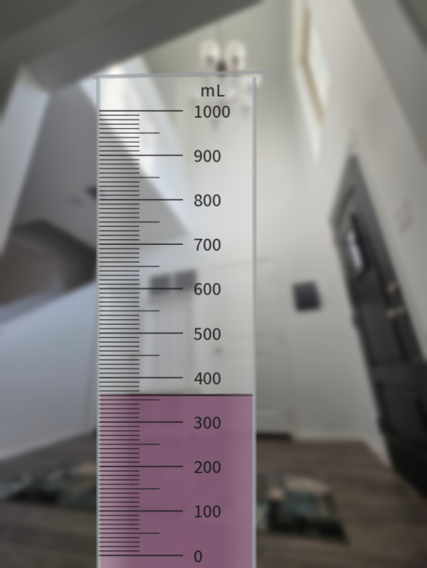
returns **360** mL
